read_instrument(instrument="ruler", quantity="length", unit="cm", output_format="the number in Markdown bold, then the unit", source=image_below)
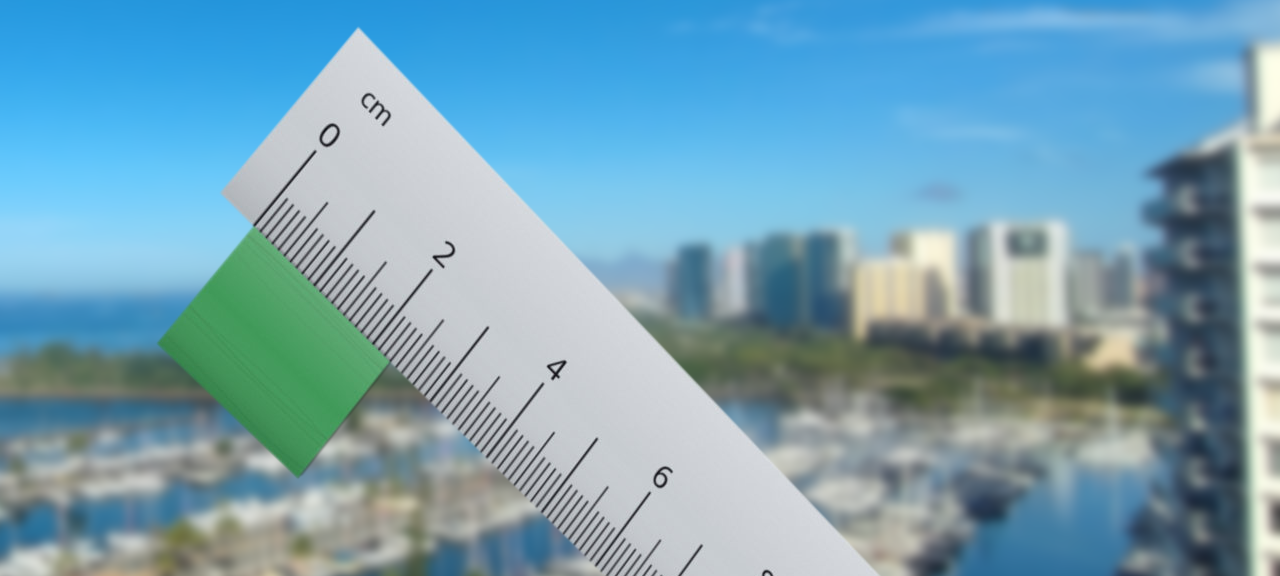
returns **2.3** cm
